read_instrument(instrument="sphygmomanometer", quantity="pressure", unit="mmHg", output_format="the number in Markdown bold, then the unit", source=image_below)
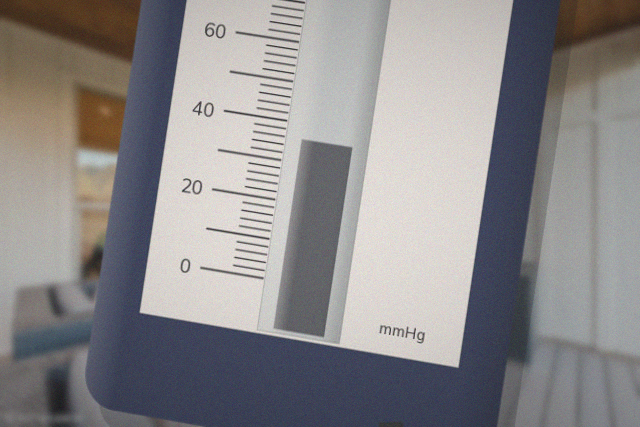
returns **36** mmHg
